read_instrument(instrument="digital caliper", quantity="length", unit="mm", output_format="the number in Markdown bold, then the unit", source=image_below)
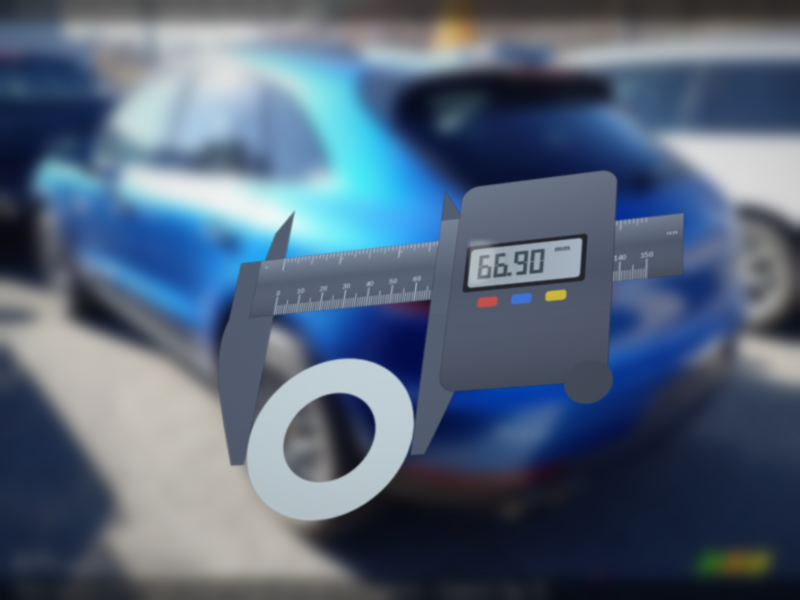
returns **66.90** mm
